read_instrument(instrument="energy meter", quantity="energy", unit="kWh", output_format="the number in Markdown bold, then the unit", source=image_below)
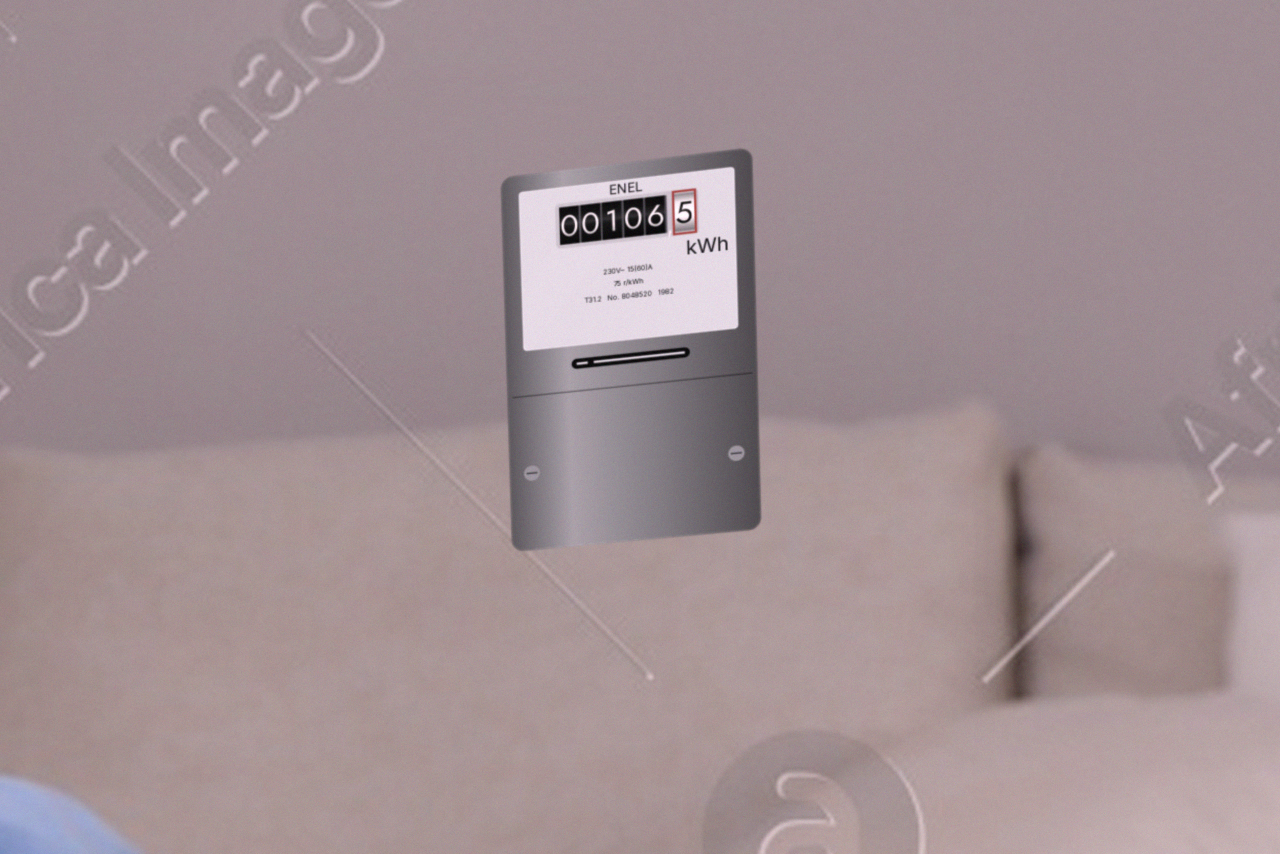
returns **106.5** kWh
